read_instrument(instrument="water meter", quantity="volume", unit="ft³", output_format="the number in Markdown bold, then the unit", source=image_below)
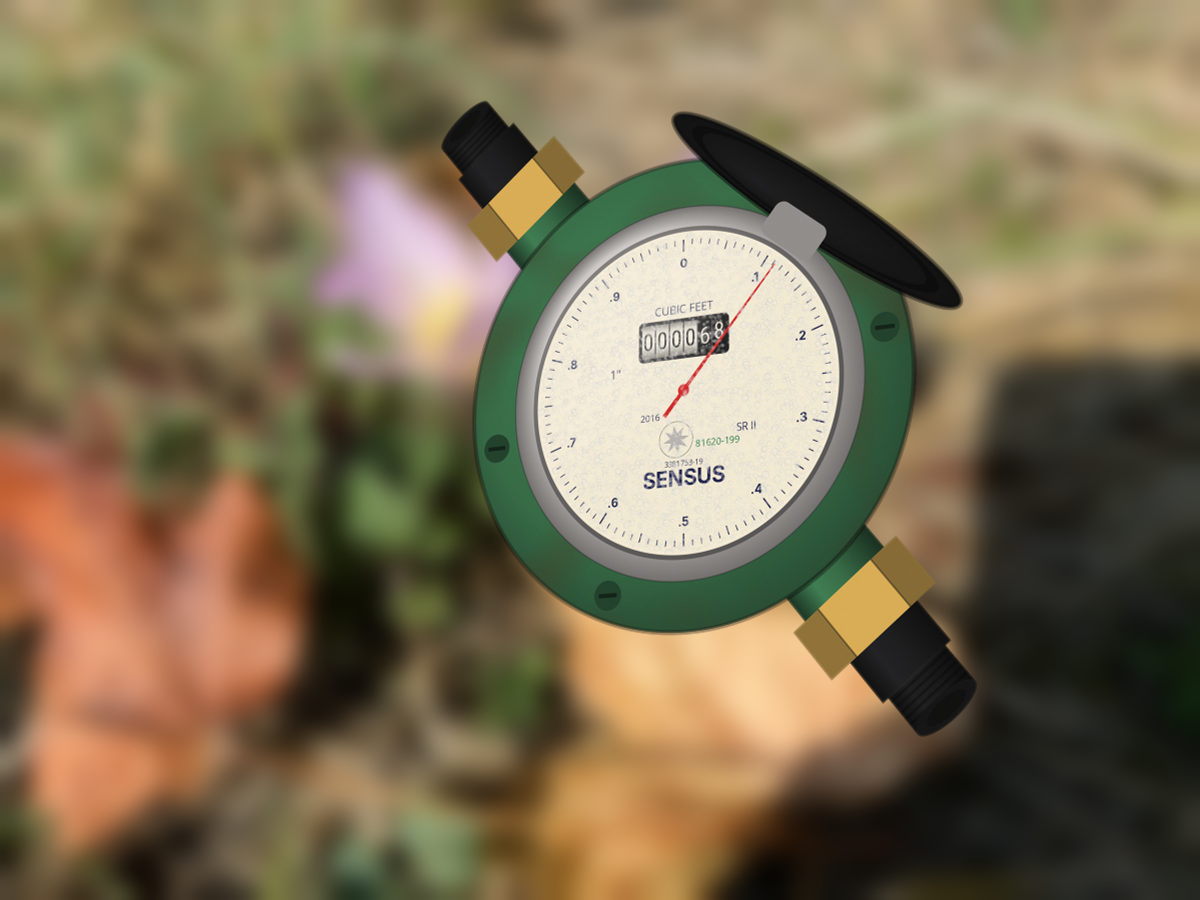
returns **68.11** ft³
